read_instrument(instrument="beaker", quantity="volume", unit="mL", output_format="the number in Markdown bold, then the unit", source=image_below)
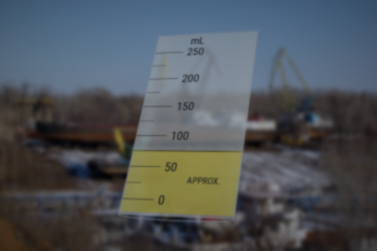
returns **75** mL
